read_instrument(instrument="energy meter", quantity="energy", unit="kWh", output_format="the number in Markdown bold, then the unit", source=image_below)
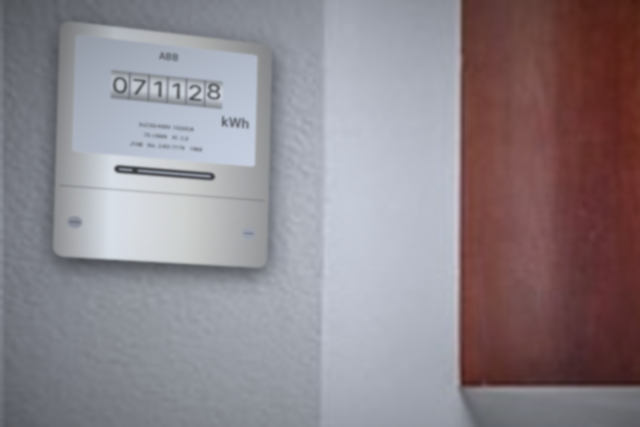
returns **71128** kWh
